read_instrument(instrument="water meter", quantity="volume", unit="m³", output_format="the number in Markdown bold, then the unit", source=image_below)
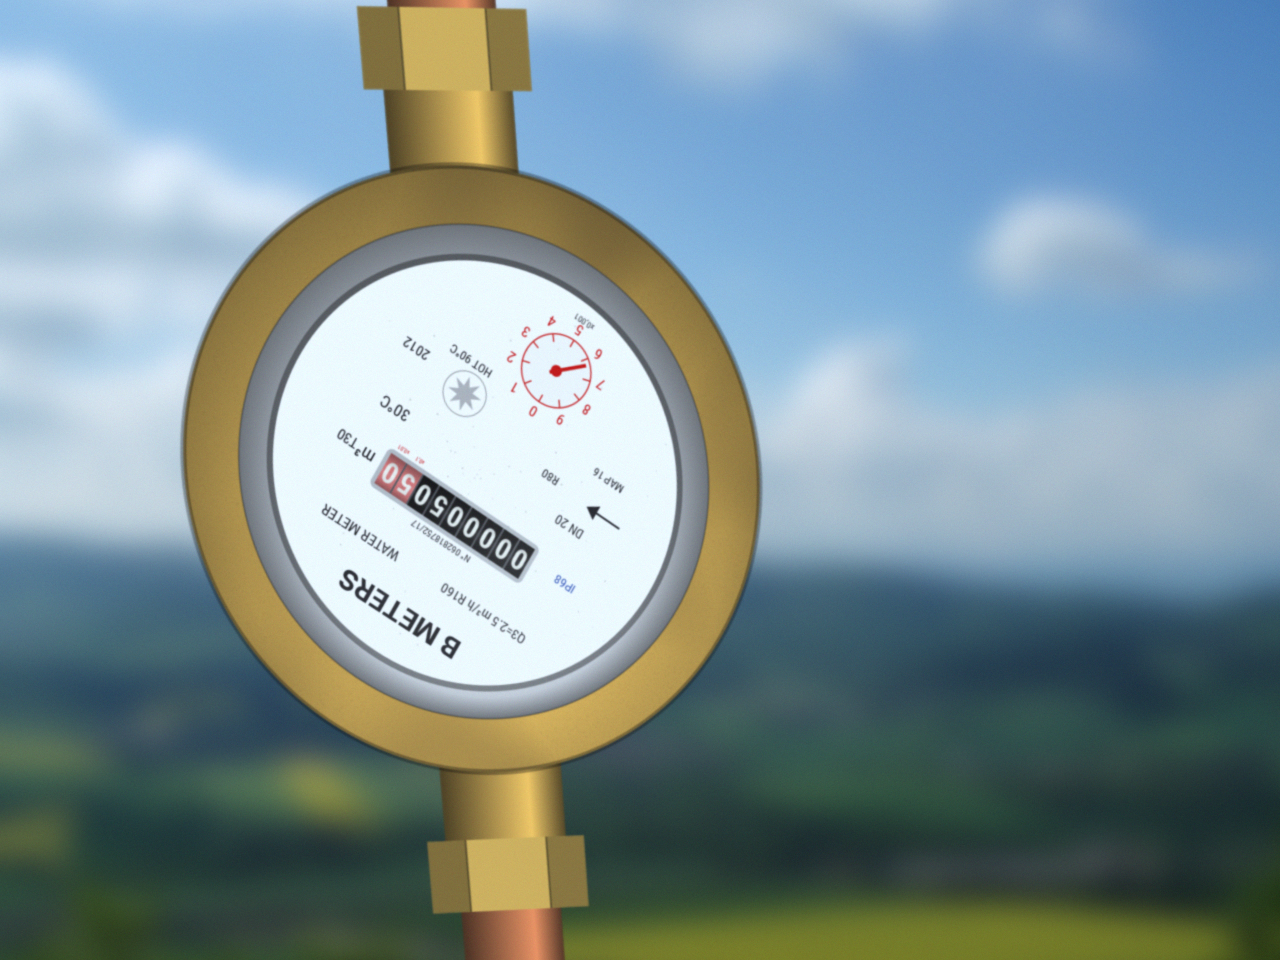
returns **50.506** m³
